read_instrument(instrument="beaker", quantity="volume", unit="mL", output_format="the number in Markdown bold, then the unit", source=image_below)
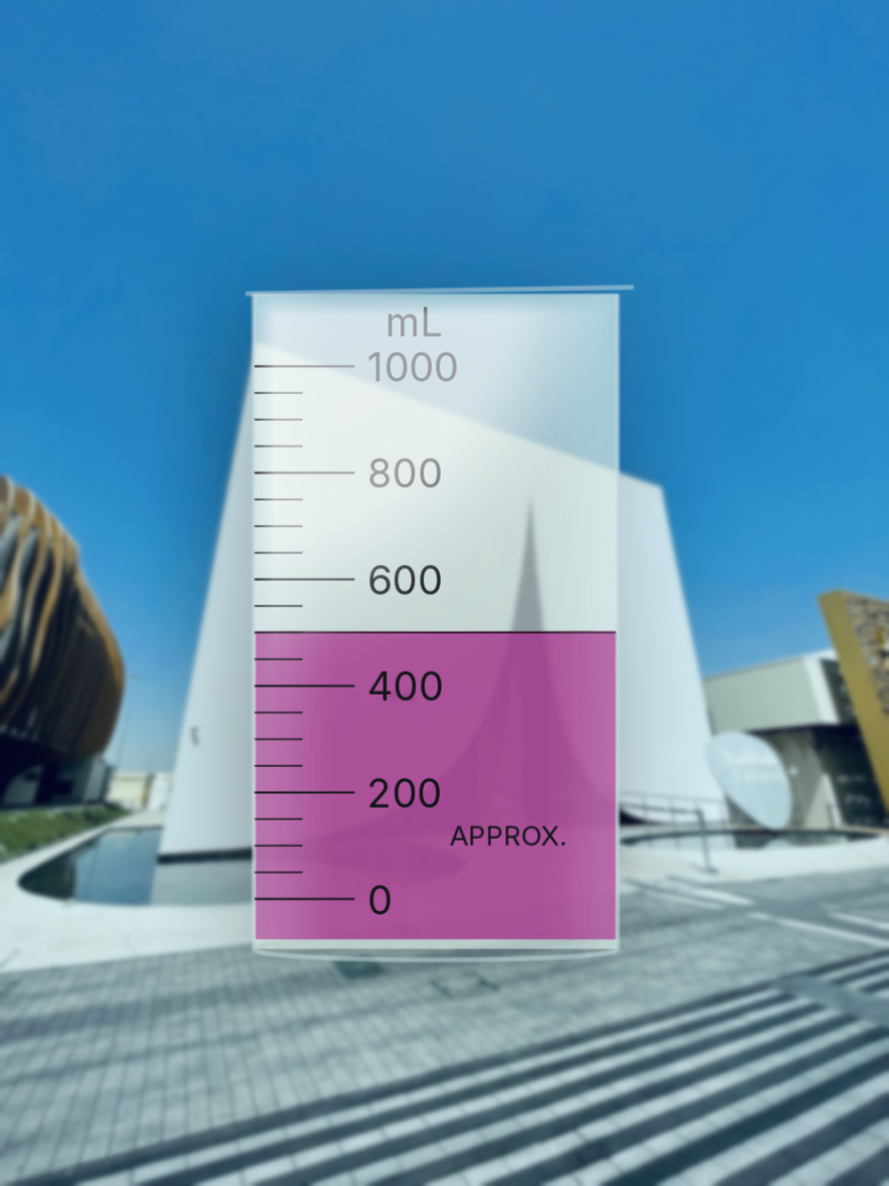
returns **500** mL
